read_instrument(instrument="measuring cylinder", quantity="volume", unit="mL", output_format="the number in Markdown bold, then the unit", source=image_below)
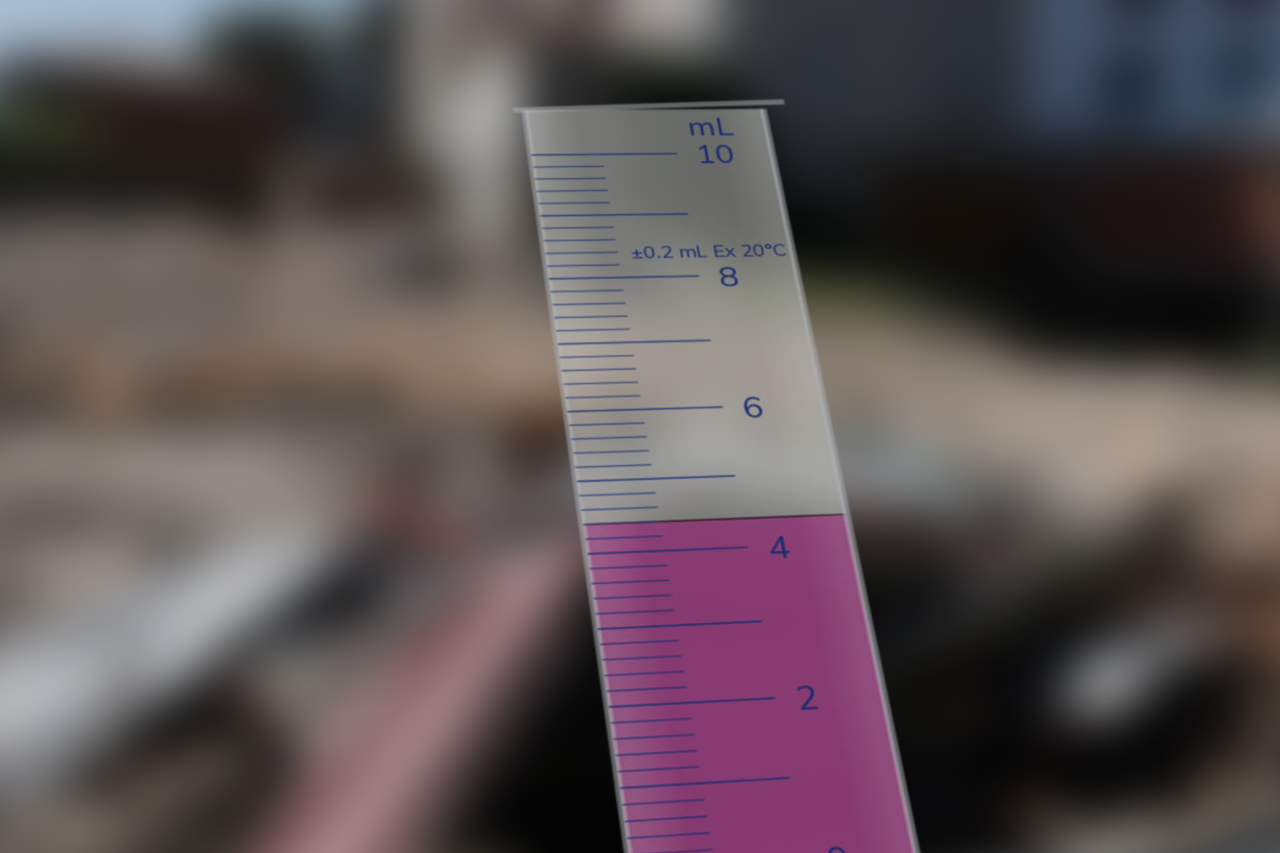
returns **4.4** mL
